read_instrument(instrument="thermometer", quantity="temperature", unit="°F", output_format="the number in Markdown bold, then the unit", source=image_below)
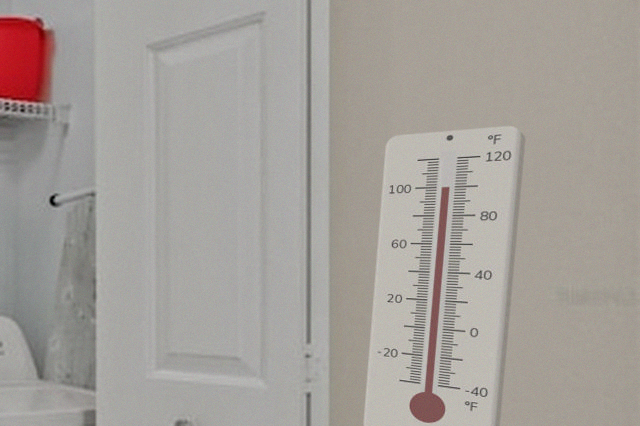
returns **100** °F
